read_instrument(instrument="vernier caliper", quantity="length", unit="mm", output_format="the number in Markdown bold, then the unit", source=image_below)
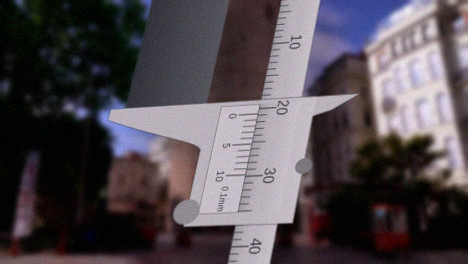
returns **20.8** mm
